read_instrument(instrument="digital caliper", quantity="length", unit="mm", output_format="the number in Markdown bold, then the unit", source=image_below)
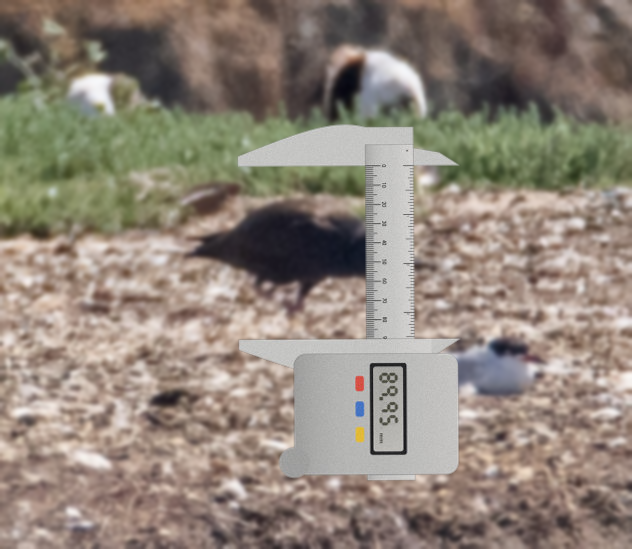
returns **89.95** mm
